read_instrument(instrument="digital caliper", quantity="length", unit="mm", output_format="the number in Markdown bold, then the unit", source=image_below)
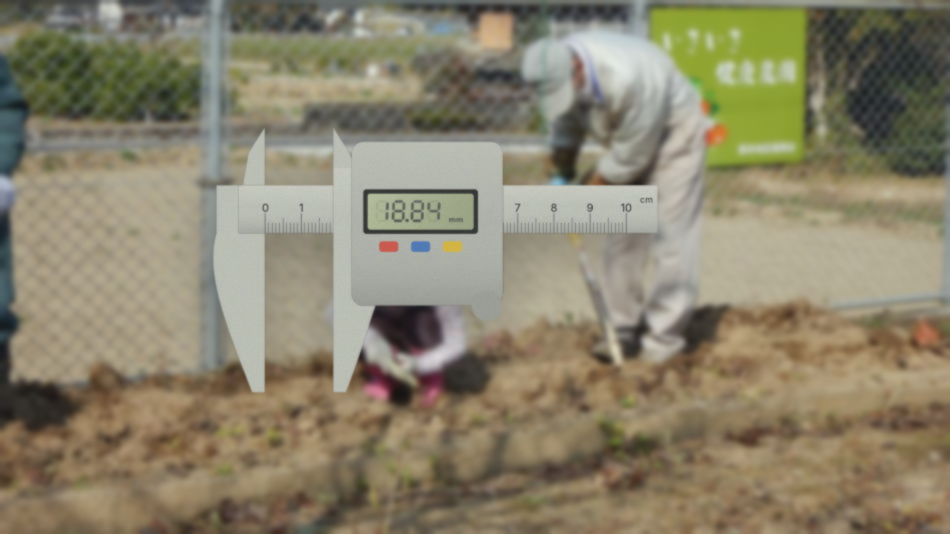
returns **18.84** mm
